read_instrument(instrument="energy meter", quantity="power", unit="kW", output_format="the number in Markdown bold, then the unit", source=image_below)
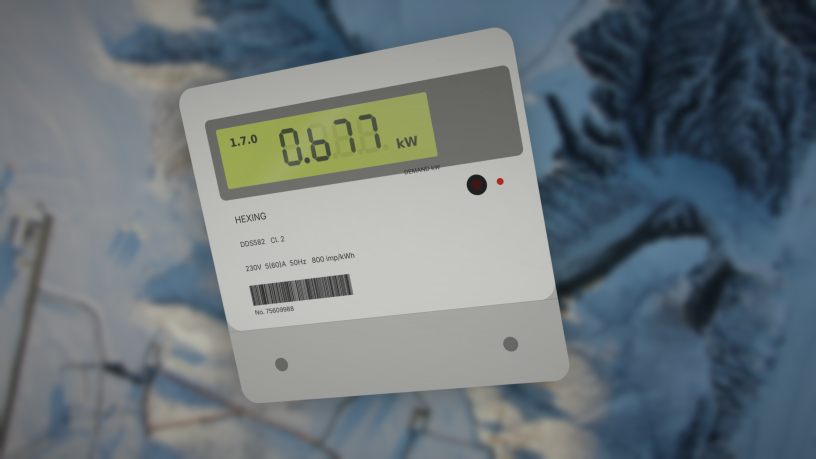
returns **0.677** kW
